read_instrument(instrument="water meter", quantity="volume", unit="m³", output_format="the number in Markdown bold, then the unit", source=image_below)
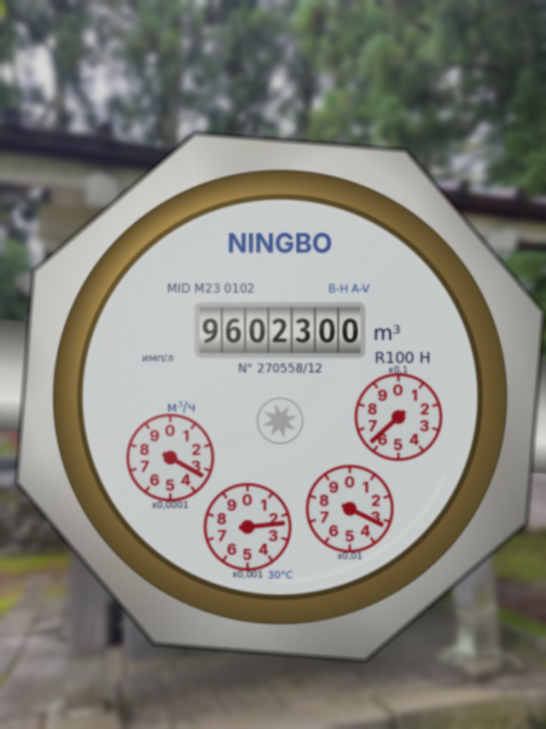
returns **9602300.6323** m³
